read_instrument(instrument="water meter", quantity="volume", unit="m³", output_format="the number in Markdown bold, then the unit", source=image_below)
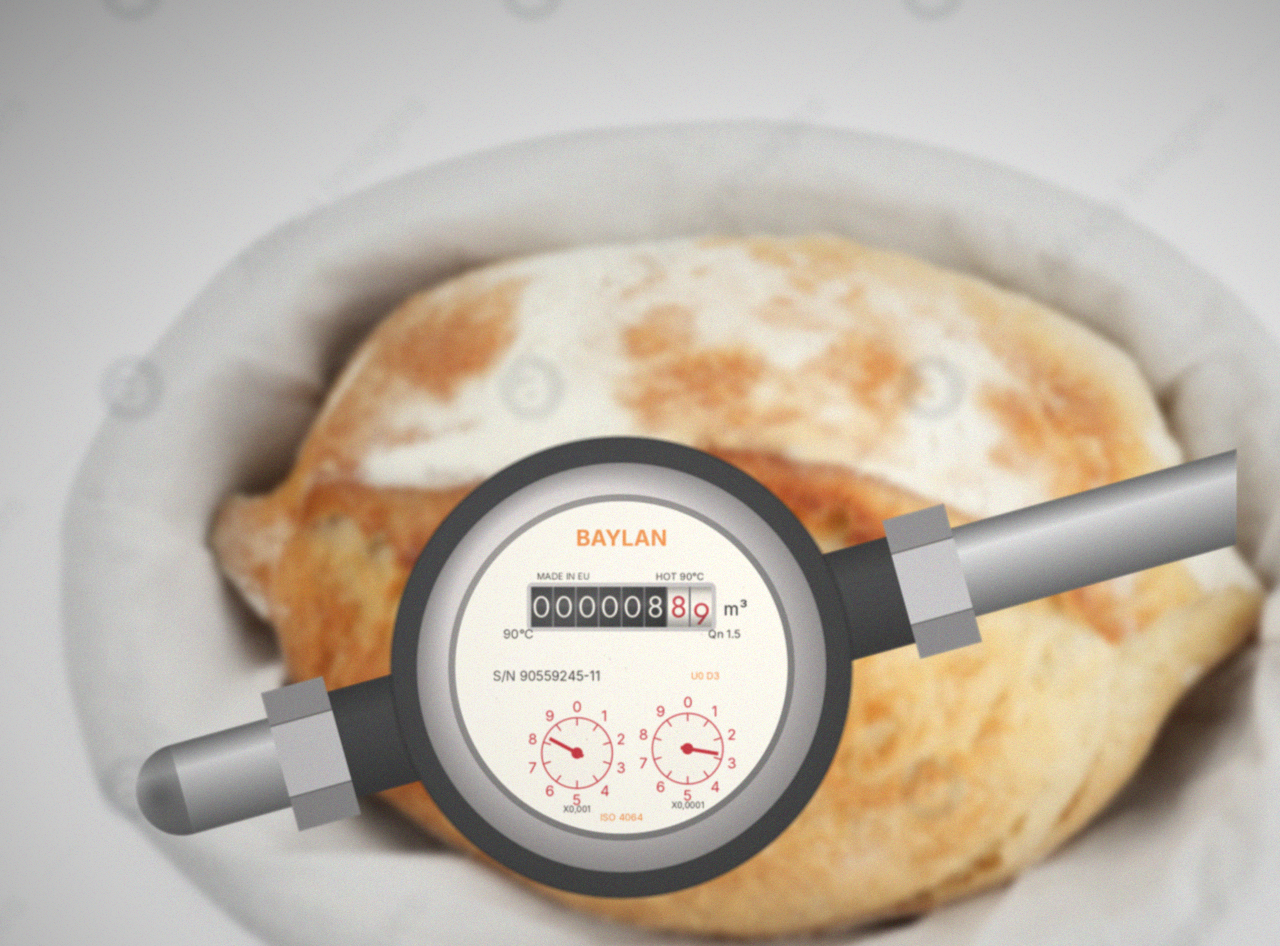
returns **8.8882** m³
